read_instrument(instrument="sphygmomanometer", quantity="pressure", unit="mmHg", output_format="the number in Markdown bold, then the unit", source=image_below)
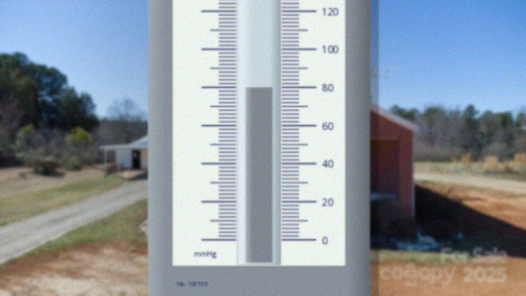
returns **80** mmHg
